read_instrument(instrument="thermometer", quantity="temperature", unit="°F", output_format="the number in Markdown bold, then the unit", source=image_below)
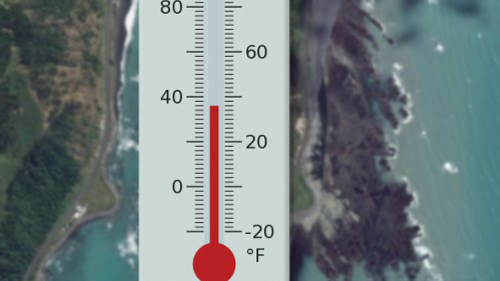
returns **36** °F
